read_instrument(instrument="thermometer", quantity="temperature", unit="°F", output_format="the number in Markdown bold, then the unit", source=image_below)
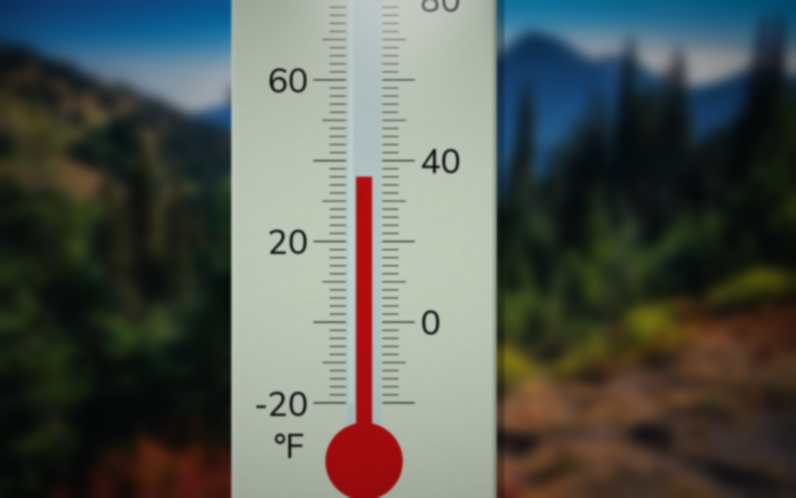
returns **36** °F
